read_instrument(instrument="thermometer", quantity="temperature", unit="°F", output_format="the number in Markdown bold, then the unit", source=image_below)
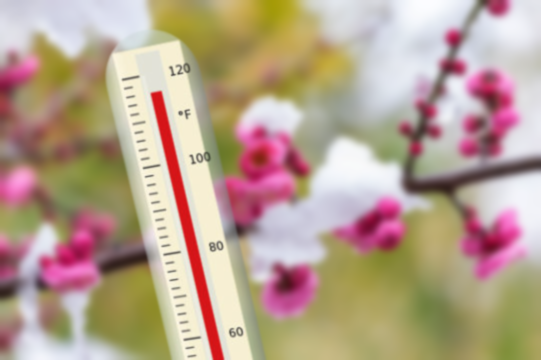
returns **116** °F
